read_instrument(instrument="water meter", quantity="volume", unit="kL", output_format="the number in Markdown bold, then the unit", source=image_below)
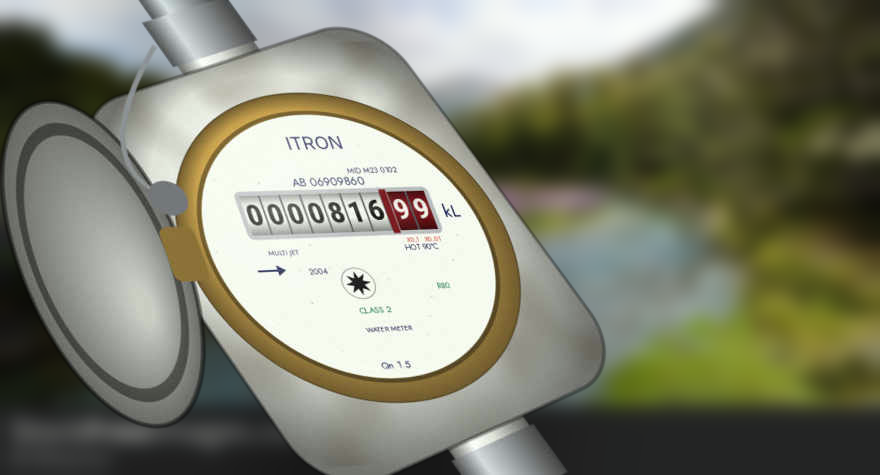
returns **816.99** kL
